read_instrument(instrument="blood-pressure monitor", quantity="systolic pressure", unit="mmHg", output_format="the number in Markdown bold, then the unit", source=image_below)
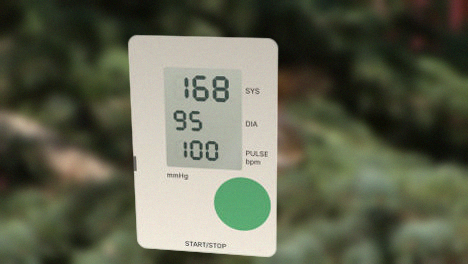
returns **168** mmHg
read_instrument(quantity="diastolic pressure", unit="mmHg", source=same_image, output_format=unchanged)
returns **95** mmHg
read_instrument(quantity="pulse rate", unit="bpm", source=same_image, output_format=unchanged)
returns **100** bpm
